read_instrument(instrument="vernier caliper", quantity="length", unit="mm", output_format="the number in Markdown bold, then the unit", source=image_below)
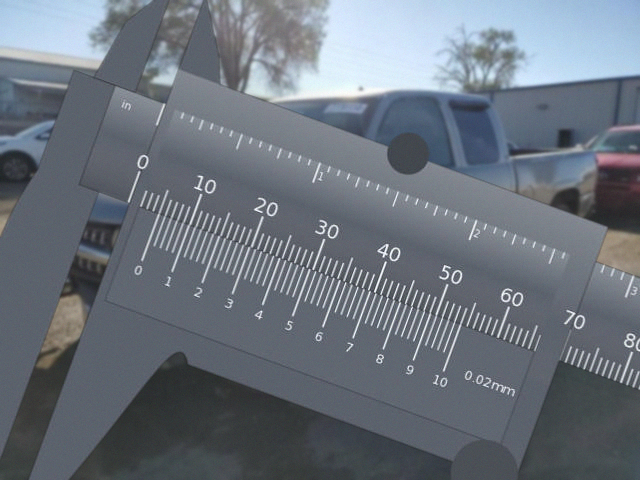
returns **5.0** mm
